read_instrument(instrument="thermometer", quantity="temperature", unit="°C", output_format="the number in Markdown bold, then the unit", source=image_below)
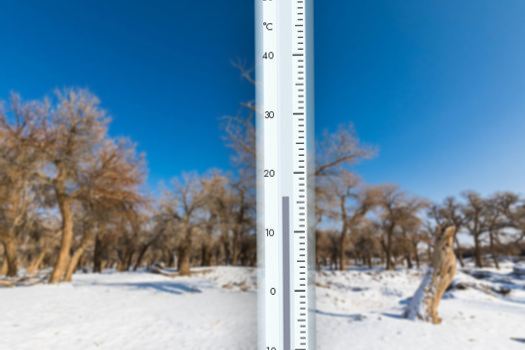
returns **16** °C
